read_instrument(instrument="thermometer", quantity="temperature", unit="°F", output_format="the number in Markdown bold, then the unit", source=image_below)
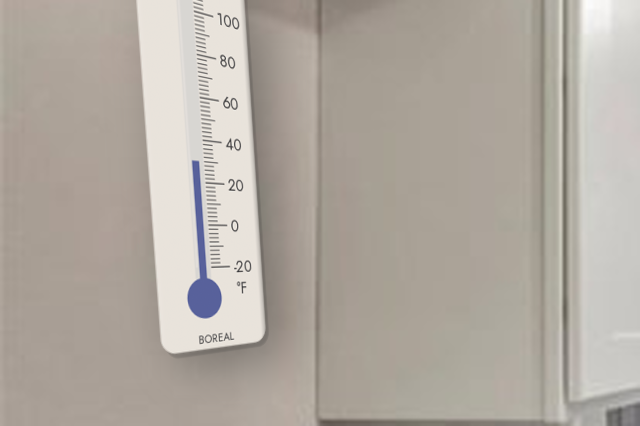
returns **30** °F
